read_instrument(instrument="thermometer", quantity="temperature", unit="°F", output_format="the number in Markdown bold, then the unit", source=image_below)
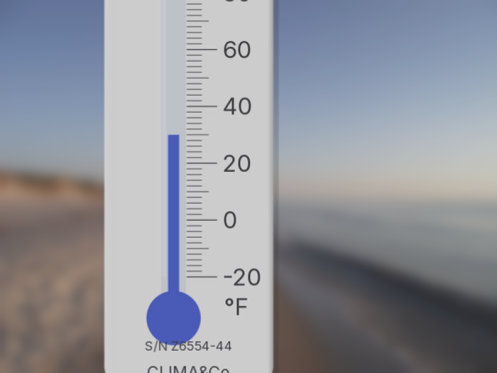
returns **30** °F
